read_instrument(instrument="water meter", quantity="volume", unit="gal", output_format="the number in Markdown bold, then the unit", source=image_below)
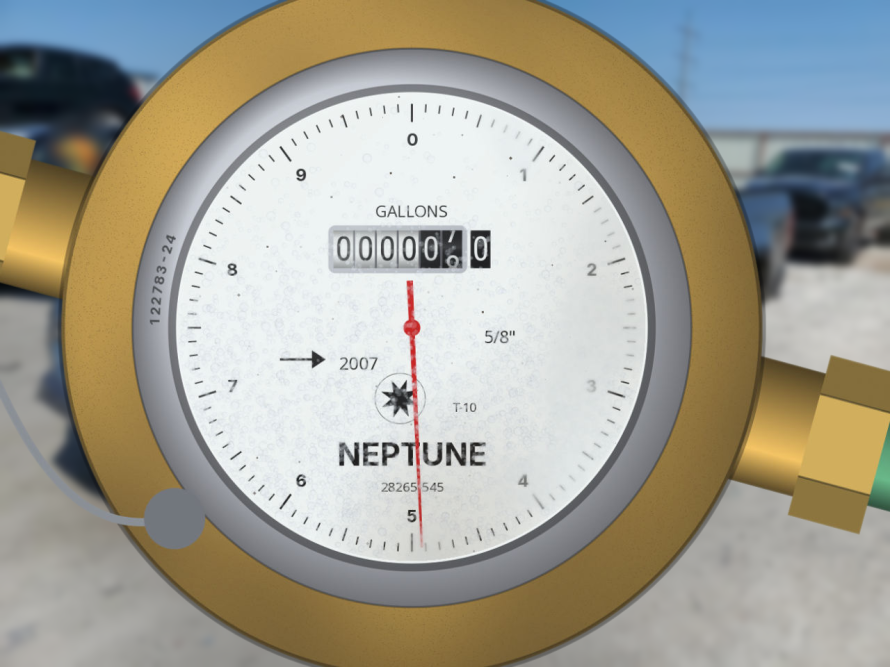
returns **74.9** gal
